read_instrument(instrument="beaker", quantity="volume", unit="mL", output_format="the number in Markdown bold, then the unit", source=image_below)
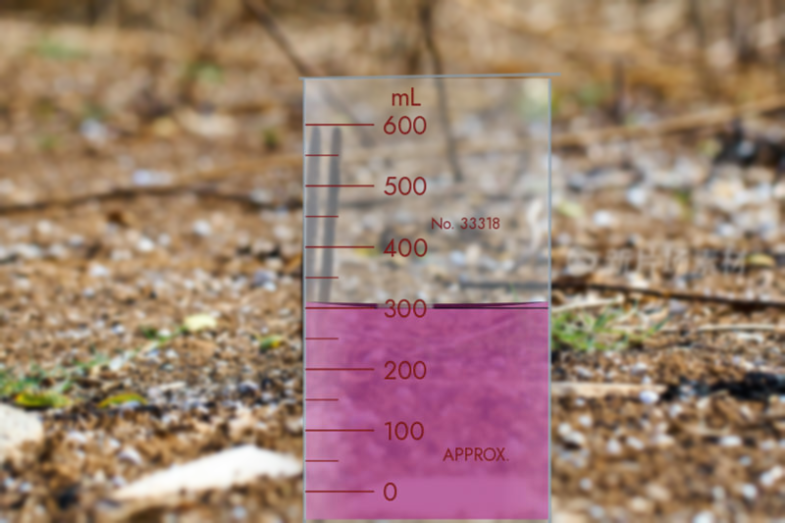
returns **300** mL
